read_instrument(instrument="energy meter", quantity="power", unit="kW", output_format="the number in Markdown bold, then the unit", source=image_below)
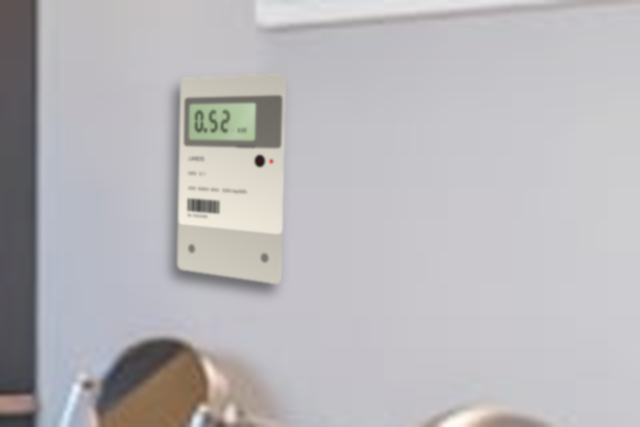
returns **0.52** kW
